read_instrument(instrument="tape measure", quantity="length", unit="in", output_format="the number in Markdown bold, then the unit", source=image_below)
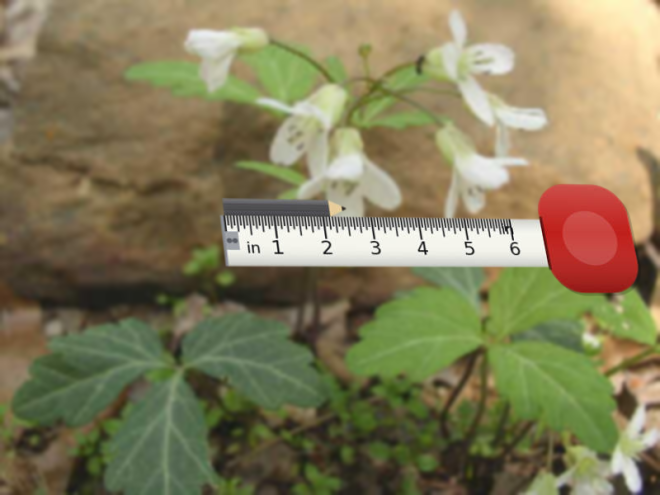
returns **2.5** in
